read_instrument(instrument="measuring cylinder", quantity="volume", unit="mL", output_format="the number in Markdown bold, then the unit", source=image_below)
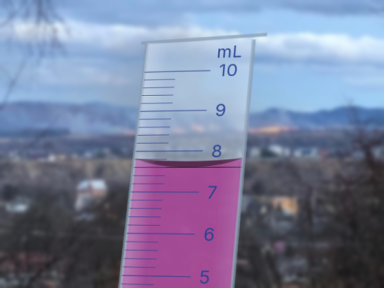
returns **7.6** mL
